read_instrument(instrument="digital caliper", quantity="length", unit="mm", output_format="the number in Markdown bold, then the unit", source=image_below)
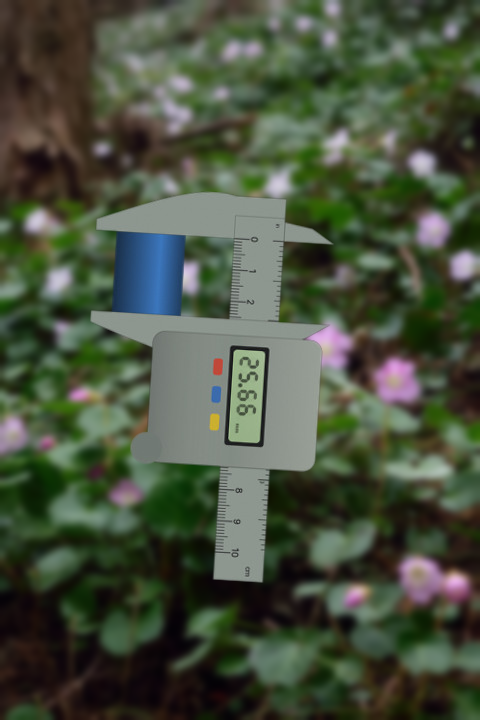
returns **25.66** mm
